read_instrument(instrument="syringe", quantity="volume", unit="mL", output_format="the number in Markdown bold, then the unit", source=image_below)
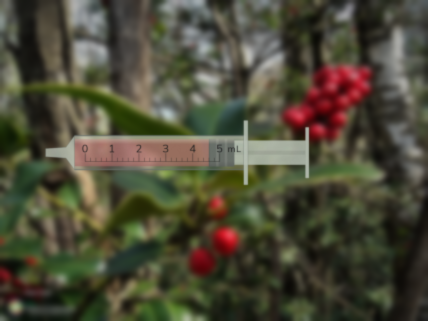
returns **4.6** mL
